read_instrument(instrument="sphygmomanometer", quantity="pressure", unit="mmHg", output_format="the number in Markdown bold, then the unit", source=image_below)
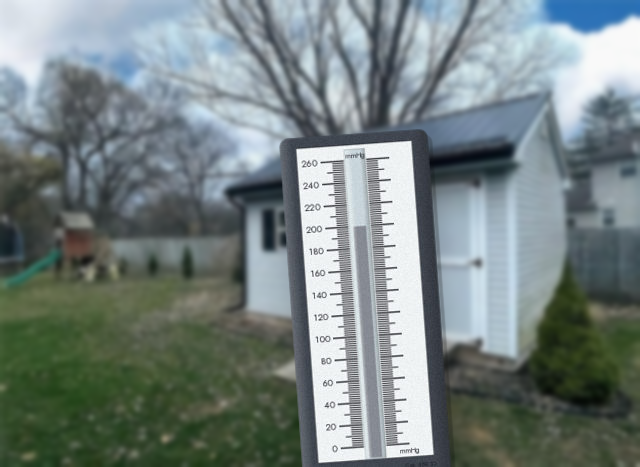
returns **200** mmHg
